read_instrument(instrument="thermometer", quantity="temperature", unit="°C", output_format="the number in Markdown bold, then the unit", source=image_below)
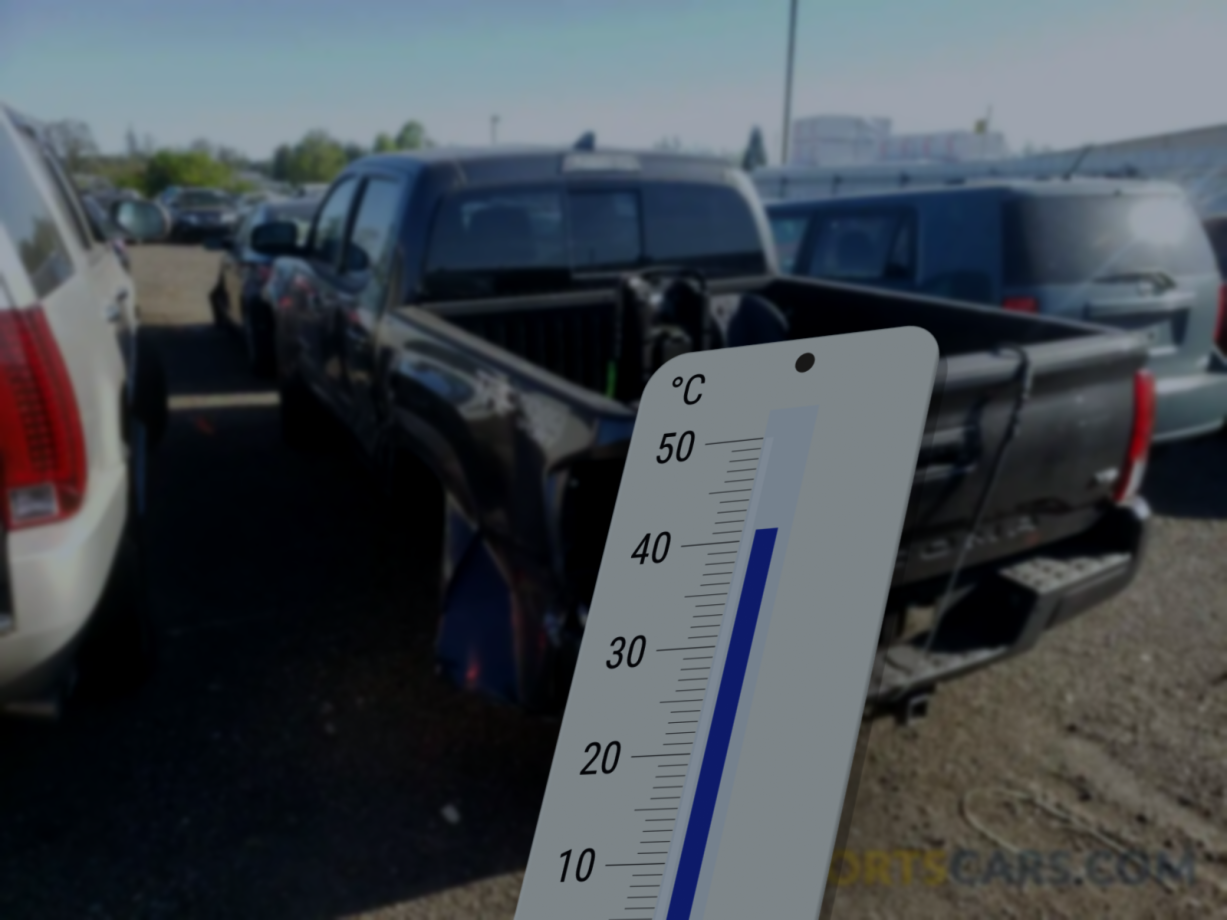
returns **41** °C
